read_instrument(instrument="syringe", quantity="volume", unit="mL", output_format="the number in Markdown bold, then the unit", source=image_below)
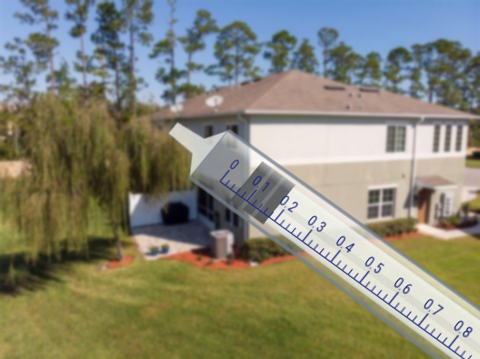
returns **0.06** mL
